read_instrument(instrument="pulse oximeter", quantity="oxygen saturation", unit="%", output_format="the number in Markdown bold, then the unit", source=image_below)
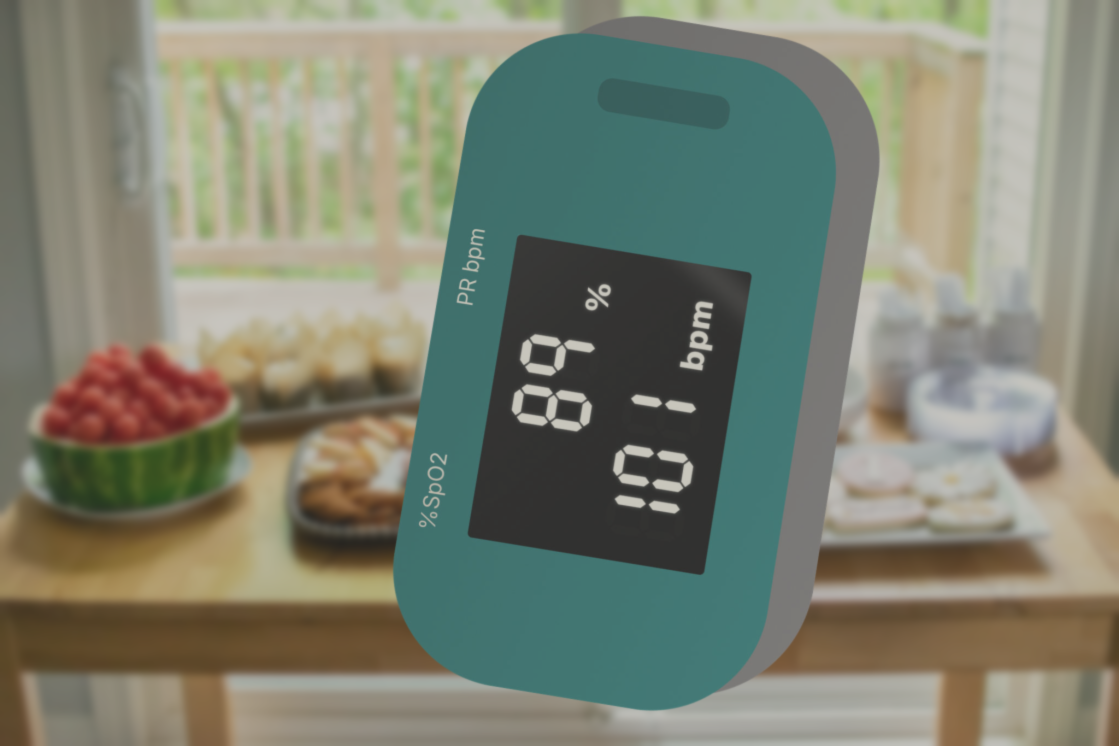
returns **89** %
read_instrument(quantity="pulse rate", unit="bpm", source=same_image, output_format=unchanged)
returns **101** bpm
